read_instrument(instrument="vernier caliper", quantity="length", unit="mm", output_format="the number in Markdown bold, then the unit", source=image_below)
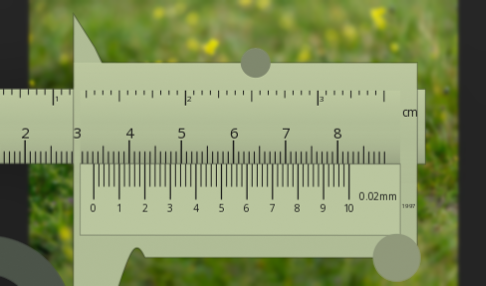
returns **33.2** mm
